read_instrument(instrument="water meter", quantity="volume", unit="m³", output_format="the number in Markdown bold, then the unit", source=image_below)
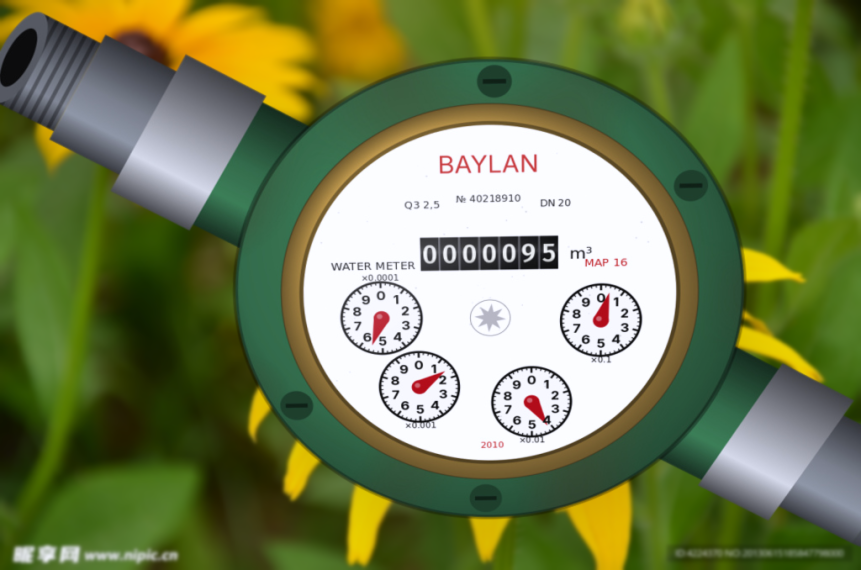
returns **95.0415** m³
